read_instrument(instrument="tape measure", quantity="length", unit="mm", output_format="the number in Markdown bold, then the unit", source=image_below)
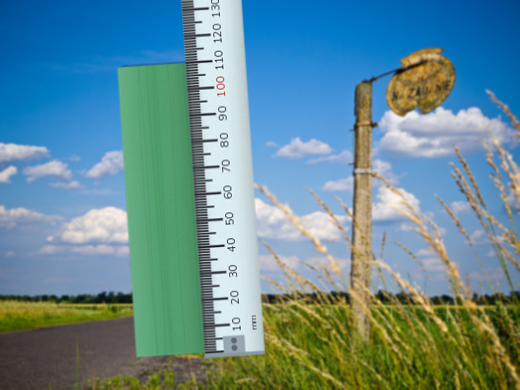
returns **110** mm
